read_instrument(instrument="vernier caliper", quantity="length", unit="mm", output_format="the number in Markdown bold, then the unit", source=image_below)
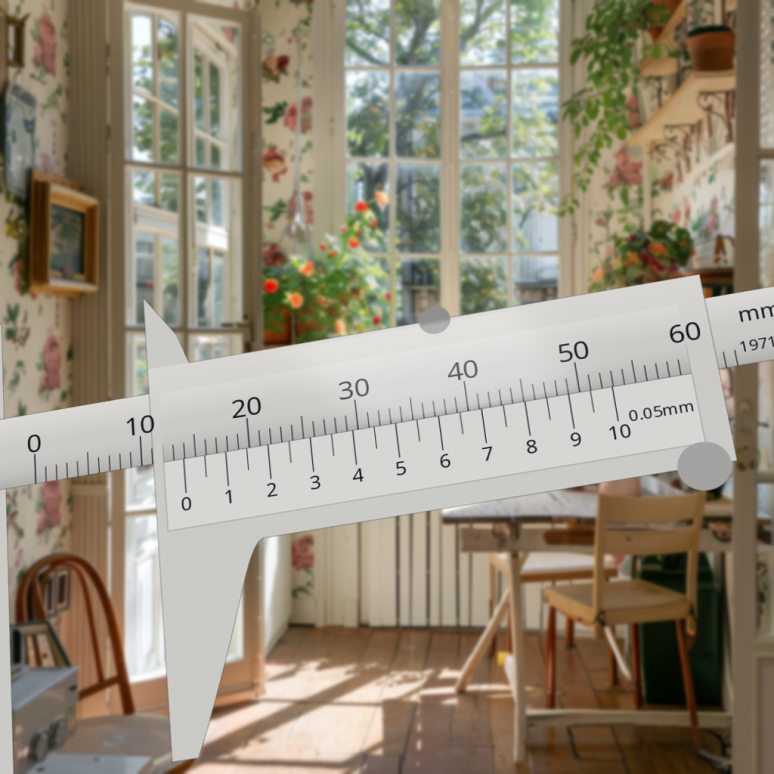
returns **13.9** mm
